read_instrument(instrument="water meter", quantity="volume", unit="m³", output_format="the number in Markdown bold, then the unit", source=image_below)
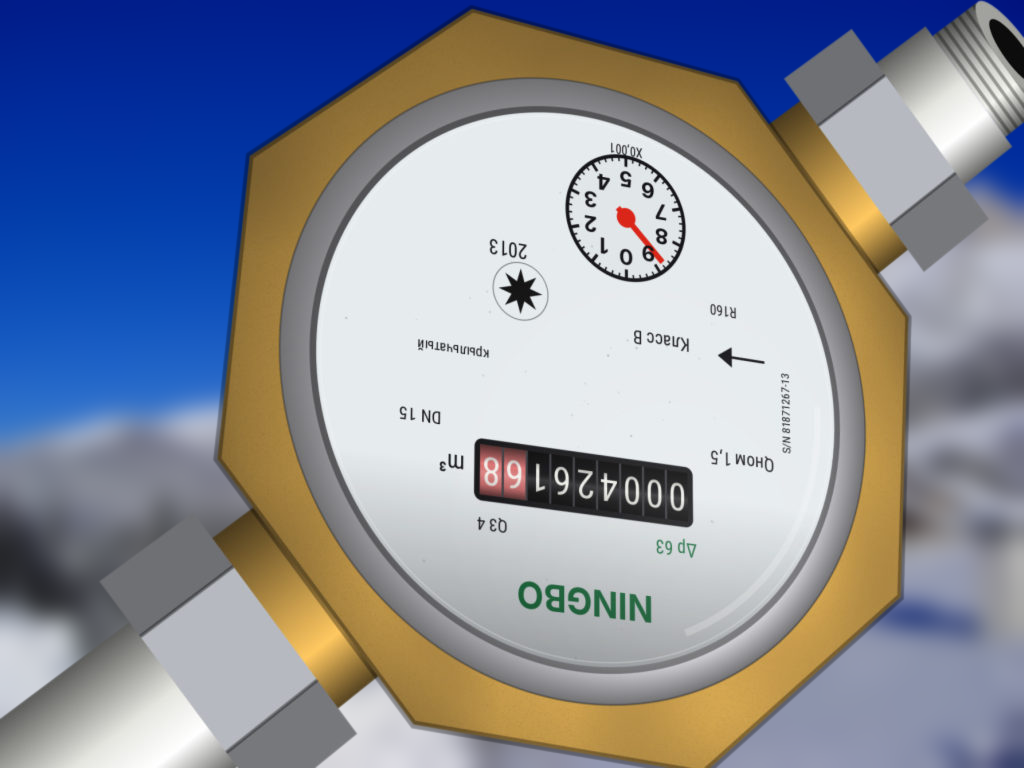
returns **4261.688** m³
